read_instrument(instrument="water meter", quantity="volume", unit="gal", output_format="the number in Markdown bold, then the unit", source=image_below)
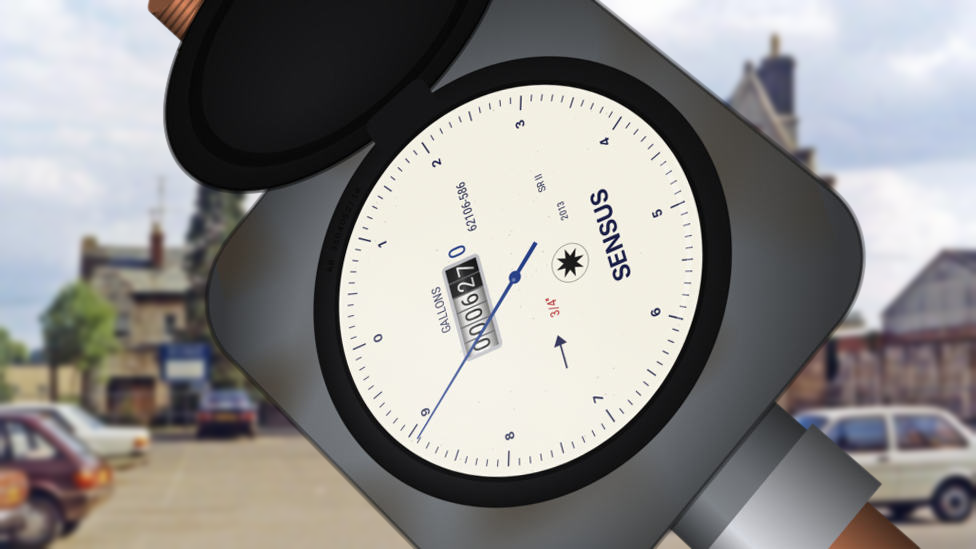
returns **6268.9** gal
